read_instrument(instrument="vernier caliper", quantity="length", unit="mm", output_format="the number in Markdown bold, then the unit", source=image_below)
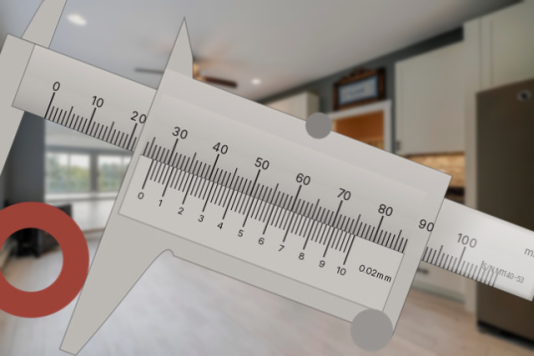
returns **26.5** mm
